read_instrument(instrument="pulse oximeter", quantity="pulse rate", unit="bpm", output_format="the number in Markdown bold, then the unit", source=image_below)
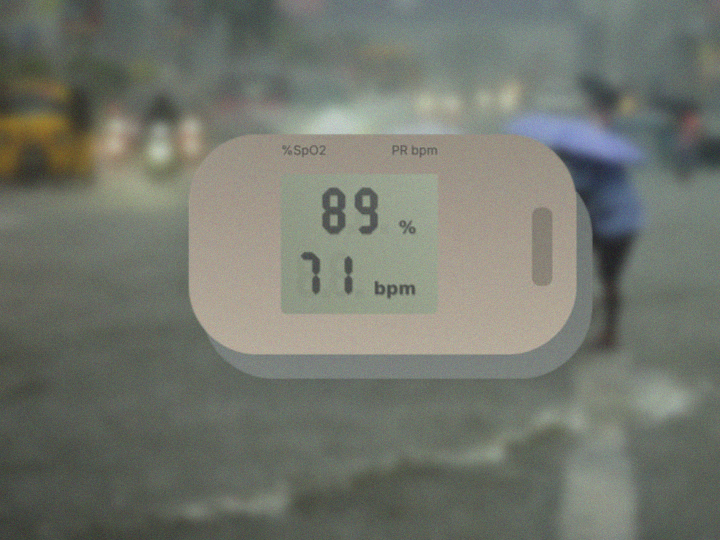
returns **71** bpm
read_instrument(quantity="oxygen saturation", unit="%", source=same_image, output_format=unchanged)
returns **89** %
